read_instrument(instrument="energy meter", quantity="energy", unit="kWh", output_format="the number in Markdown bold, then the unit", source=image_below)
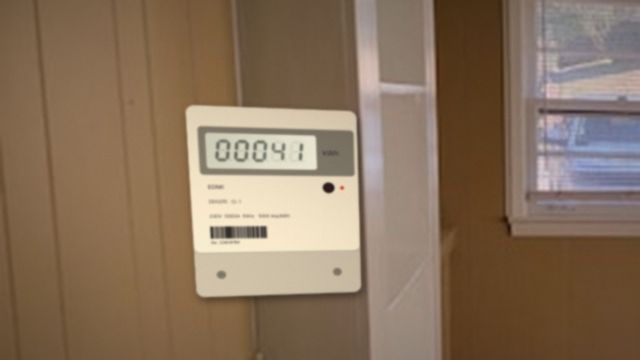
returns **41** kWh
